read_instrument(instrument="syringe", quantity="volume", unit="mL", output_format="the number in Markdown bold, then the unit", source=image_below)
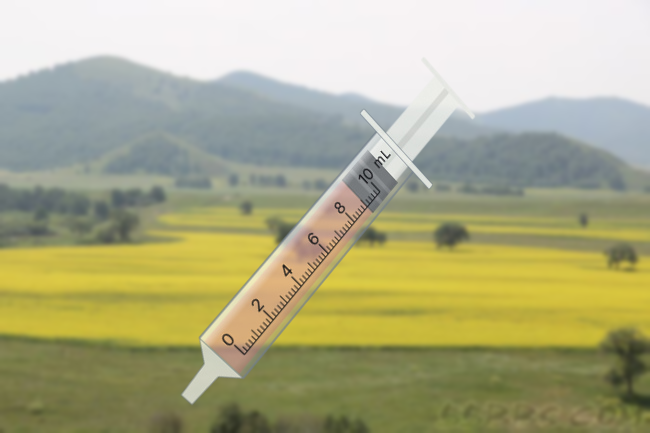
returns **9** mL
